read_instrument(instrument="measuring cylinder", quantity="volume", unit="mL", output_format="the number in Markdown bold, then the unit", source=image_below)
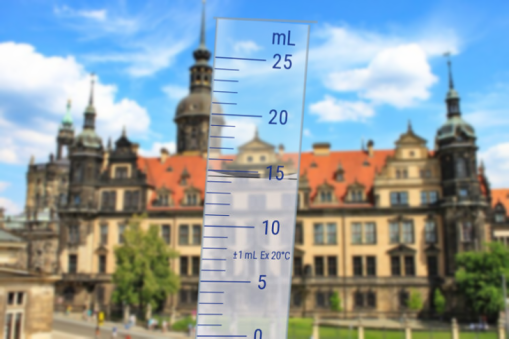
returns **14.5** mL
